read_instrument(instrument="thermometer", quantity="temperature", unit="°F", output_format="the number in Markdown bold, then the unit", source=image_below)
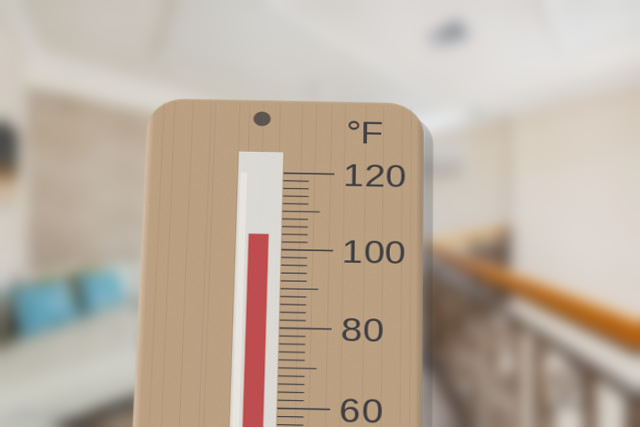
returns **104** °F
